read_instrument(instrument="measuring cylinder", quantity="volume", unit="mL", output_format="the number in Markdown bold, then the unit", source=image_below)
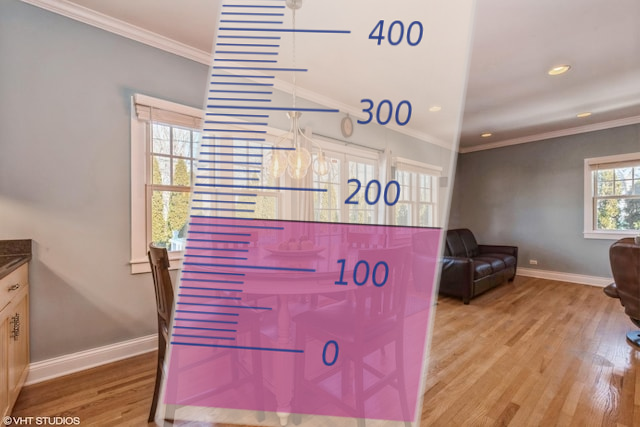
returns **160** mL
